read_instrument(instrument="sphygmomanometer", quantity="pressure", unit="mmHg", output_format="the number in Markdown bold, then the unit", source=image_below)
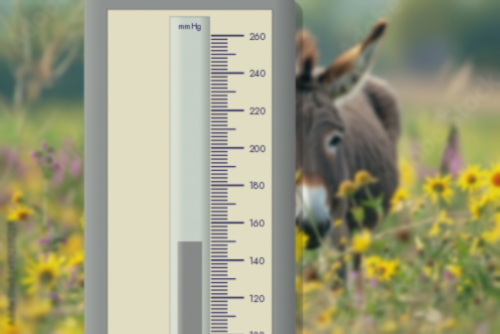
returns **150** mmHg
